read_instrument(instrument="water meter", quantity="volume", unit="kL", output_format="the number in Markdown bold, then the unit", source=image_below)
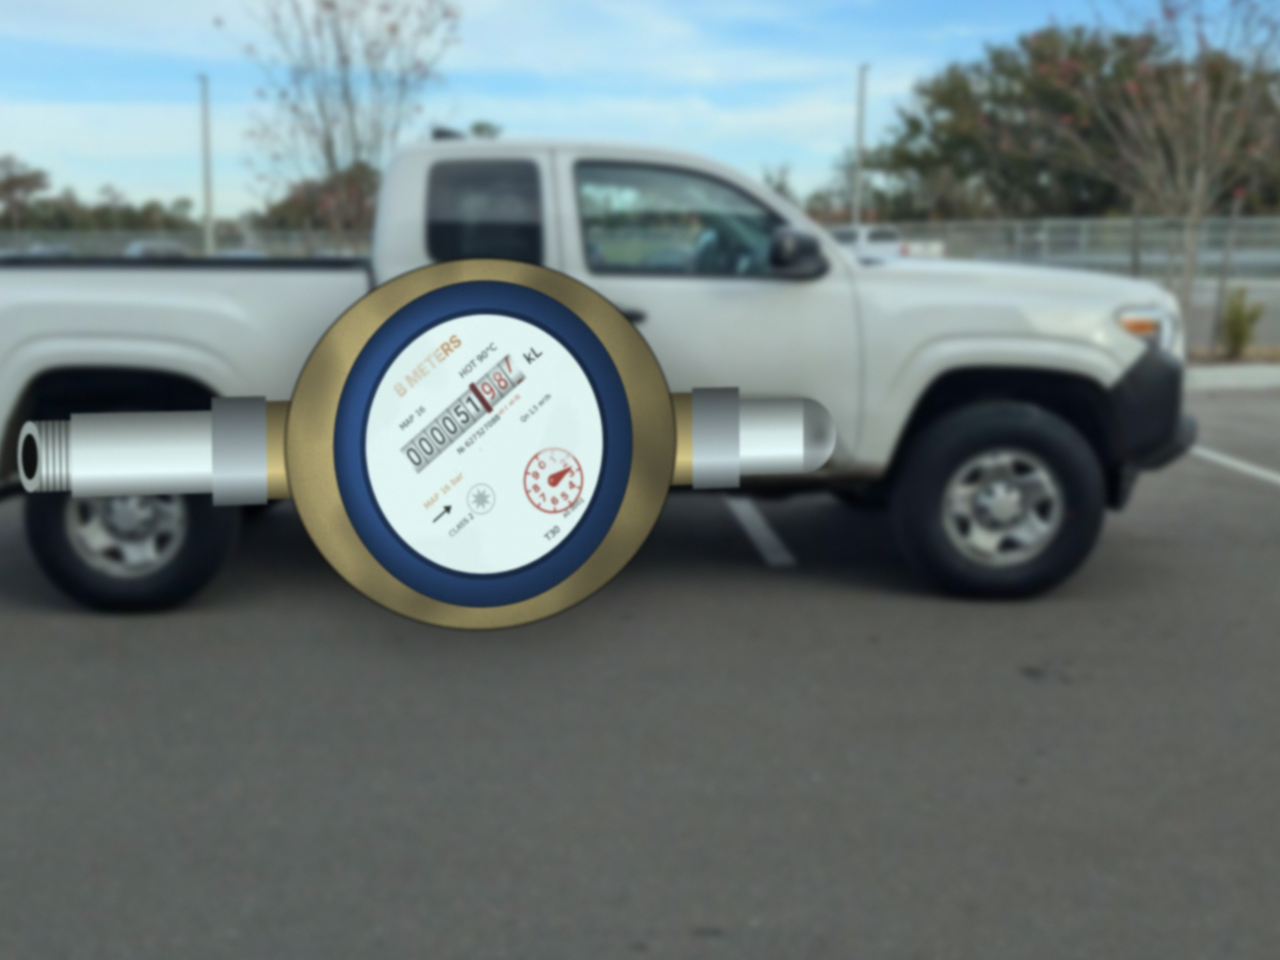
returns **51.9872** kL
